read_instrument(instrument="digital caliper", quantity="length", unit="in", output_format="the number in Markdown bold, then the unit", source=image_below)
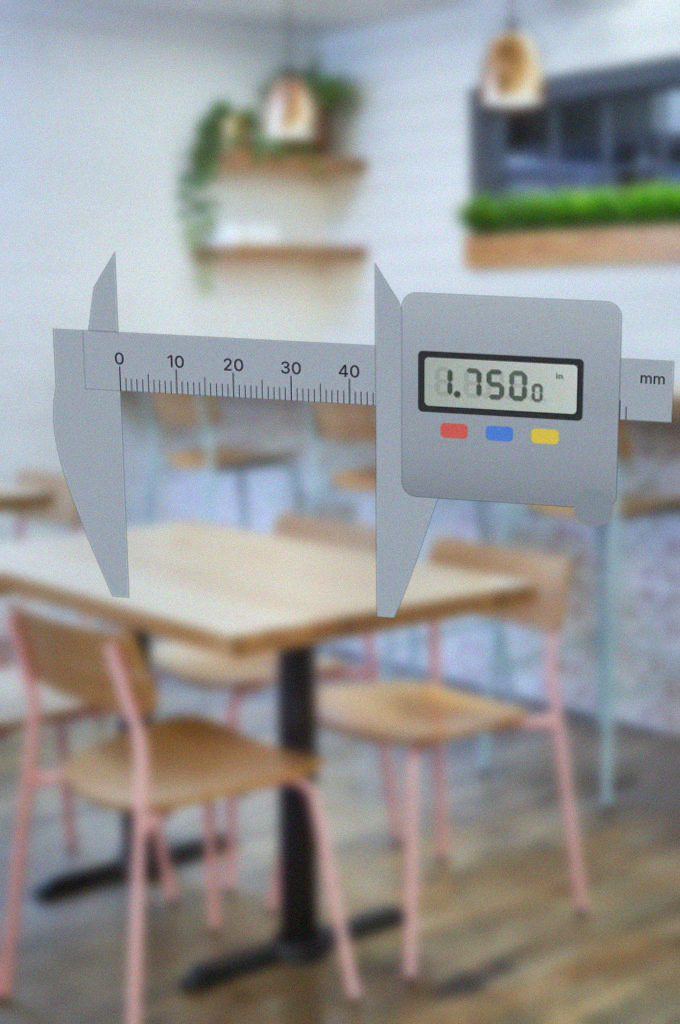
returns **1.7500** in
